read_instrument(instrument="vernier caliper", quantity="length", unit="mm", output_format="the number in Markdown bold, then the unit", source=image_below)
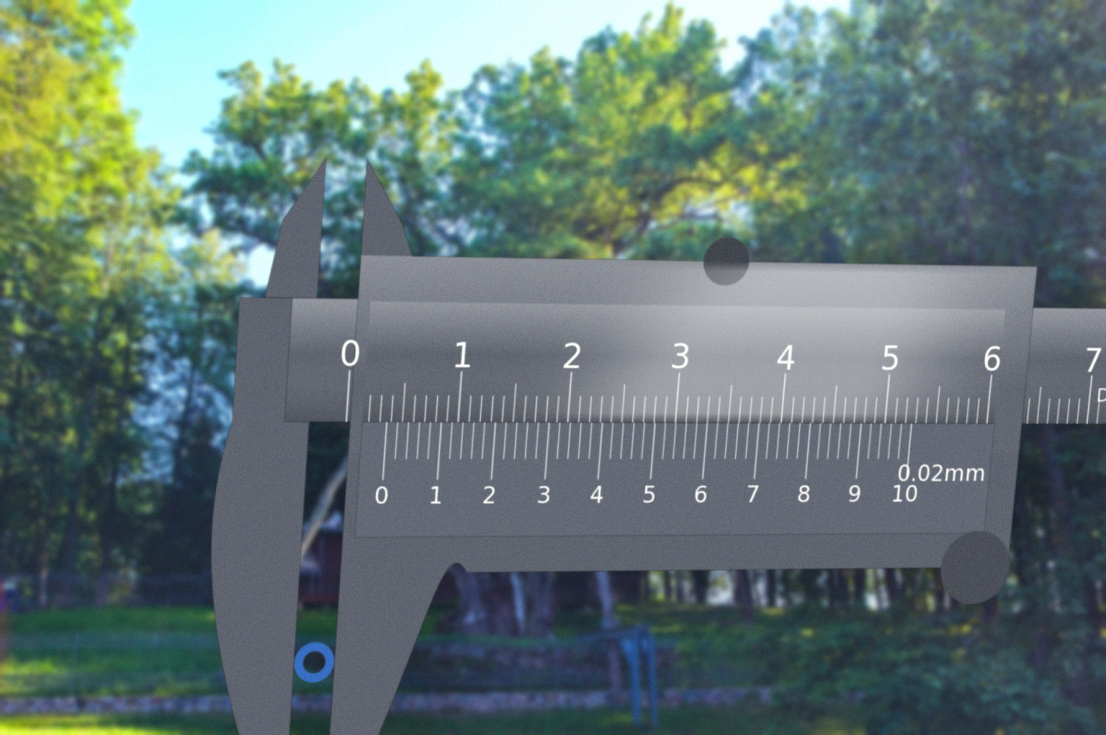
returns **3.6** mm
